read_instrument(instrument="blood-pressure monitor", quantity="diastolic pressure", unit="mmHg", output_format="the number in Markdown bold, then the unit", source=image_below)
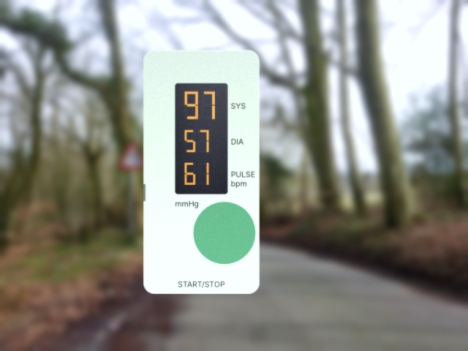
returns **57** mmHg
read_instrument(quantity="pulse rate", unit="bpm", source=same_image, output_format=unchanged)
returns **61** bpm
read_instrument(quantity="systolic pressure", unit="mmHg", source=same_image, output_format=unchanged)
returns **97** mmHg
